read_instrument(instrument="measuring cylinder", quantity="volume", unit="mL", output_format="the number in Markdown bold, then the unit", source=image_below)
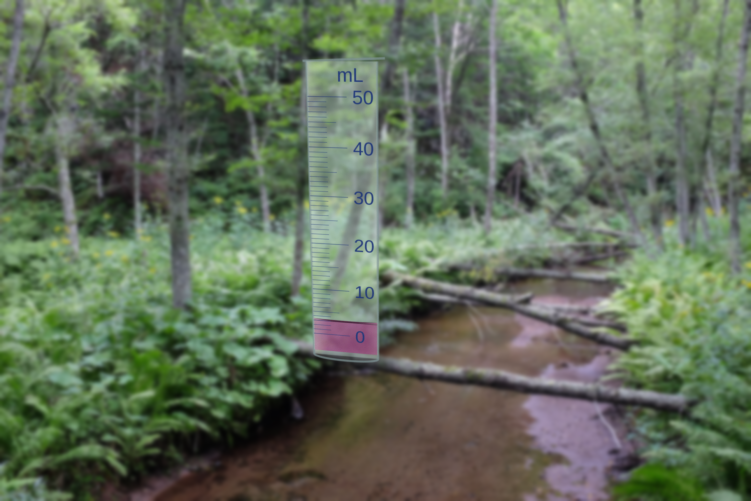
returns **3** mL
